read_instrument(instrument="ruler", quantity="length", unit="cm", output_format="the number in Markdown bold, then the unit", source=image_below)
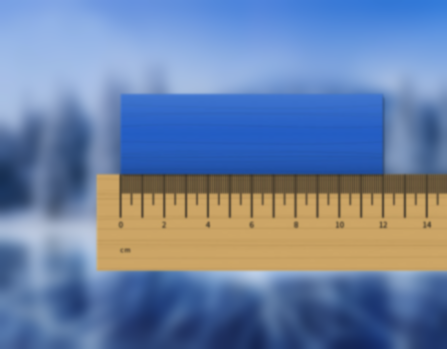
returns **12** cm
